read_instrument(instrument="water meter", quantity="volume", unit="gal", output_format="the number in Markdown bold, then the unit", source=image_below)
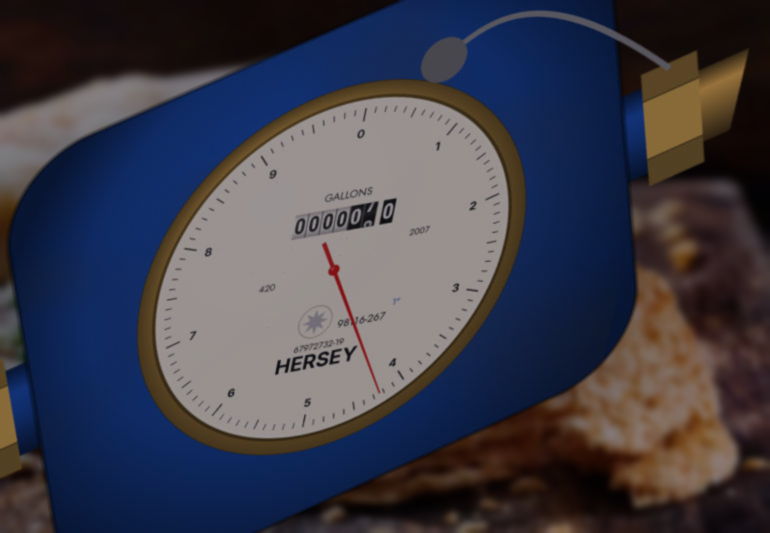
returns **74.2** gal
